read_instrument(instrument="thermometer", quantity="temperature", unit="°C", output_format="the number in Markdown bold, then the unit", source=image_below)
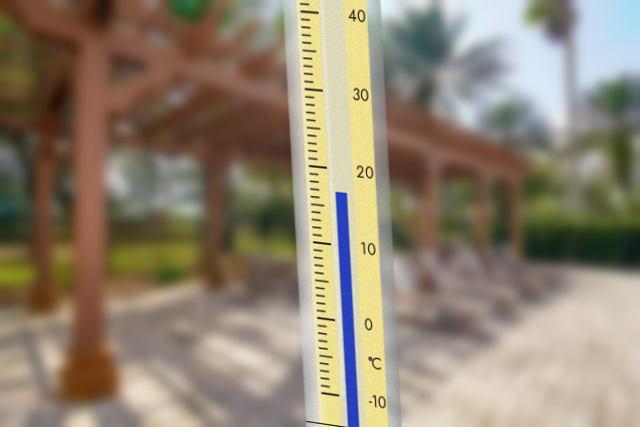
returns **17** °C
